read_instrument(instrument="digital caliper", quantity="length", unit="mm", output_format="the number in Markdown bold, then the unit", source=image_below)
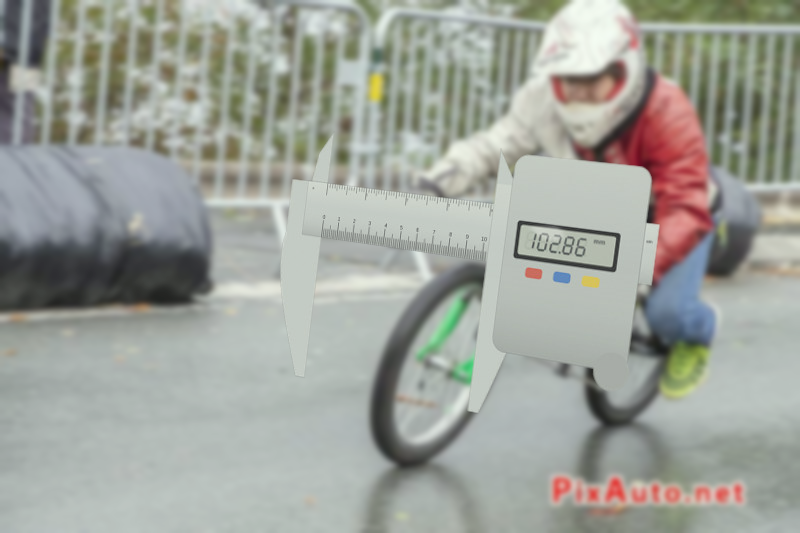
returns **102.86** mm
